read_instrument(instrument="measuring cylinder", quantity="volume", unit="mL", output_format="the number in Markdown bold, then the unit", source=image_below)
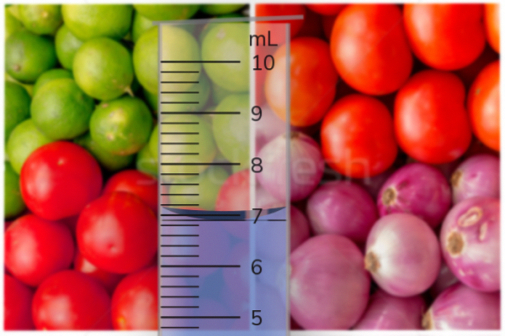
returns **6.9** mL
